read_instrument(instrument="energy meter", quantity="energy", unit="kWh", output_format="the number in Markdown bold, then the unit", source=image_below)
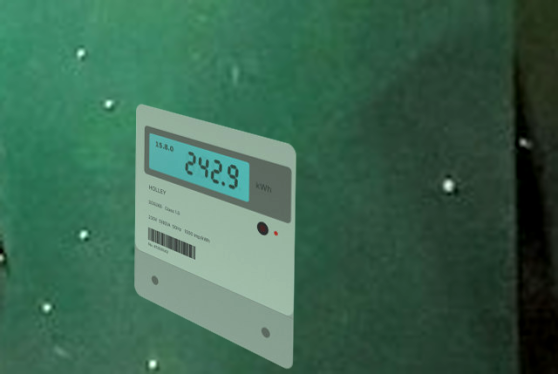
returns **242.9** kWh
